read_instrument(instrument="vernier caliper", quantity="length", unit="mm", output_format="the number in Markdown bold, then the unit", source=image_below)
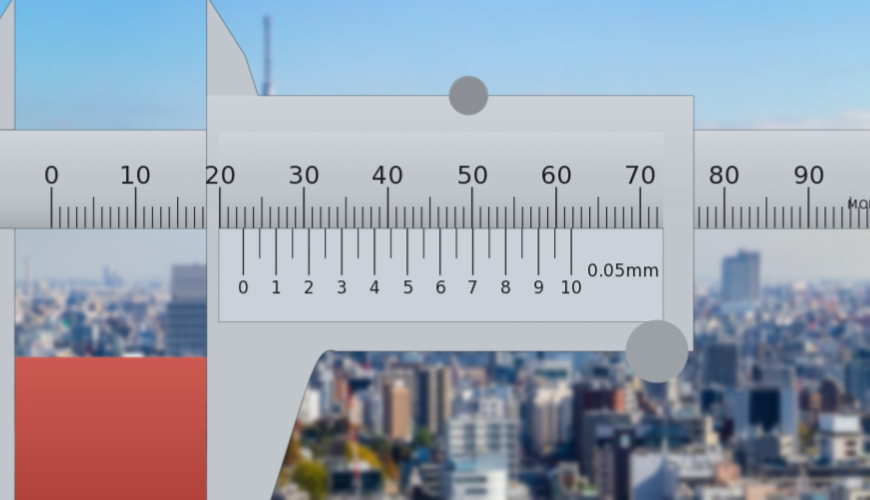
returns **22.8** mm
